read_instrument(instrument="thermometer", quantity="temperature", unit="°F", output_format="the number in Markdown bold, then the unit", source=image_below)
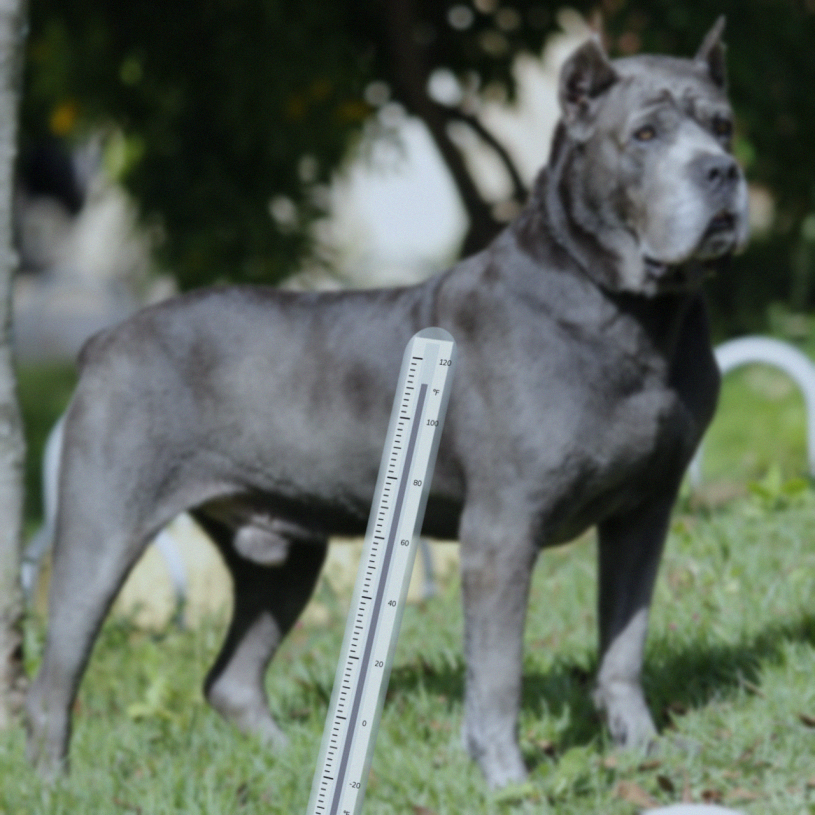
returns **112** °F
